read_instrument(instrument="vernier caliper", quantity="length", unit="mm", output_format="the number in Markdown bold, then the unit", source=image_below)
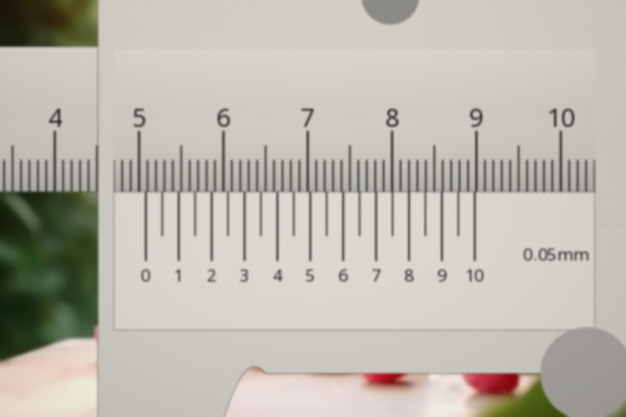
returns **50.8** mm
